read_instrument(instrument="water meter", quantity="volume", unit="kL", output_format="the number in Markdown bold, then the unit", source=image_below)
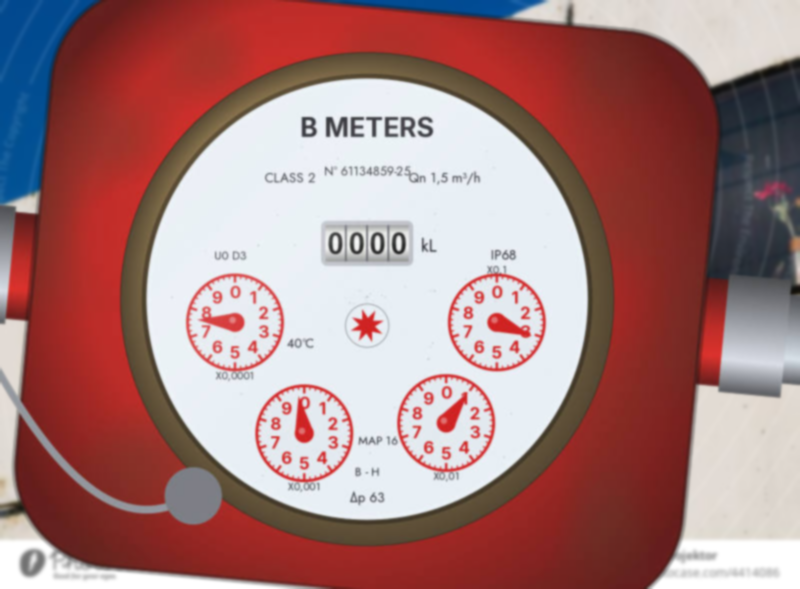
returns **0.3097** kL
